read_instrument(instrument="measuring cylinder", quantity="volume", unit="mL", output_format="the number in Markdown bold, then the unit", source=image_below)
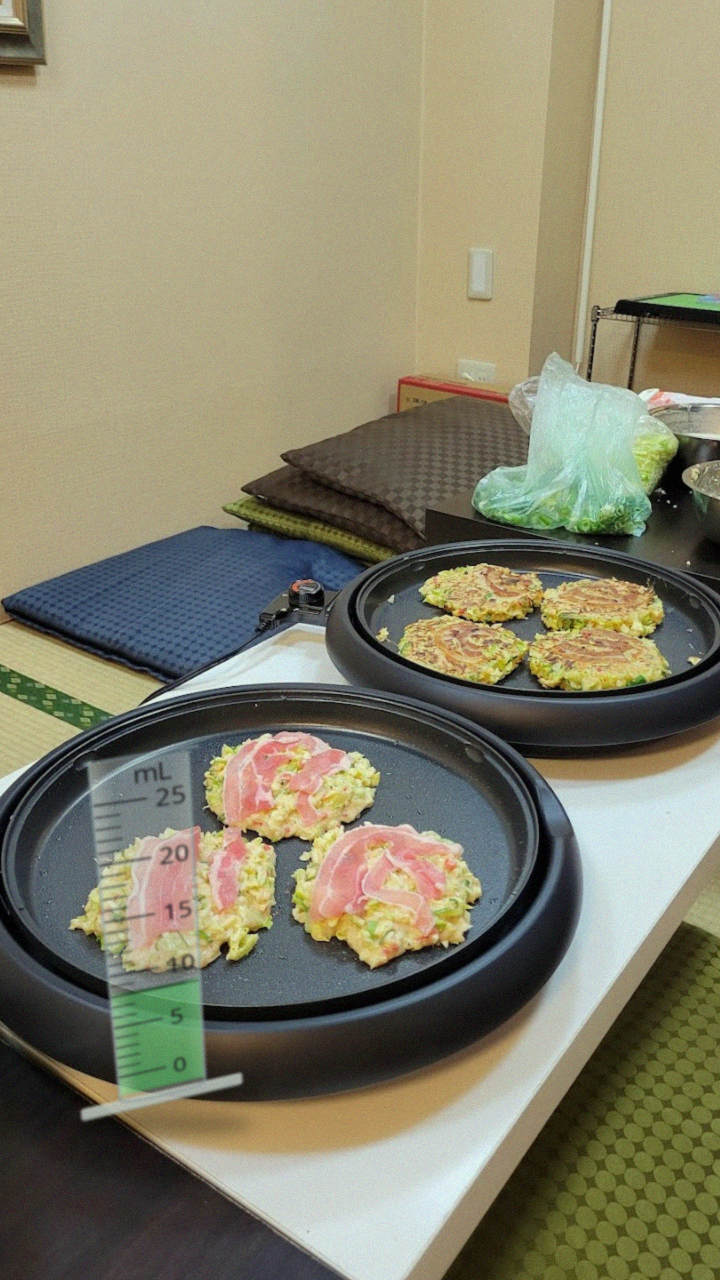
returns **8** mL
